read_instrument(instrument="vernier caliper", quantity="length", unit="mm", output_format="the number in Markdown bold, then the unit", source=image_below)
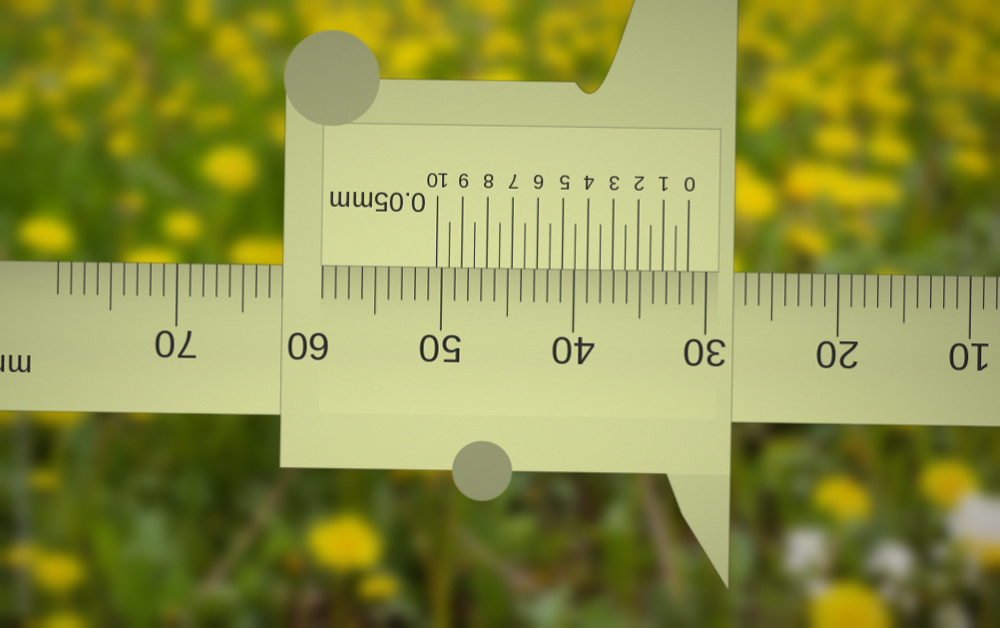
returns **31.4** mm
